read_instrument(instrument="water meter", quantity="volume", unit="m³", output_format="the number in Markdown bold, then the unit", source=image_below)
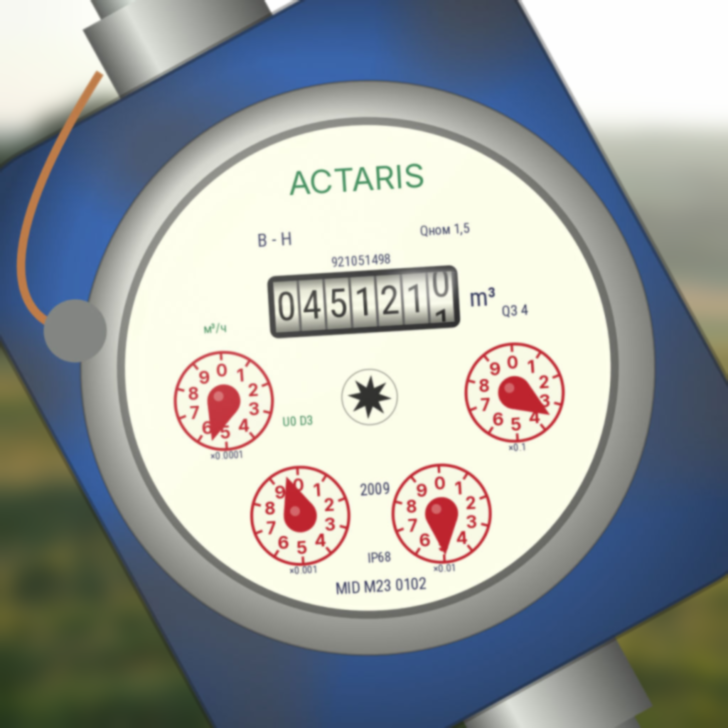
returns **451210.3495** m³
